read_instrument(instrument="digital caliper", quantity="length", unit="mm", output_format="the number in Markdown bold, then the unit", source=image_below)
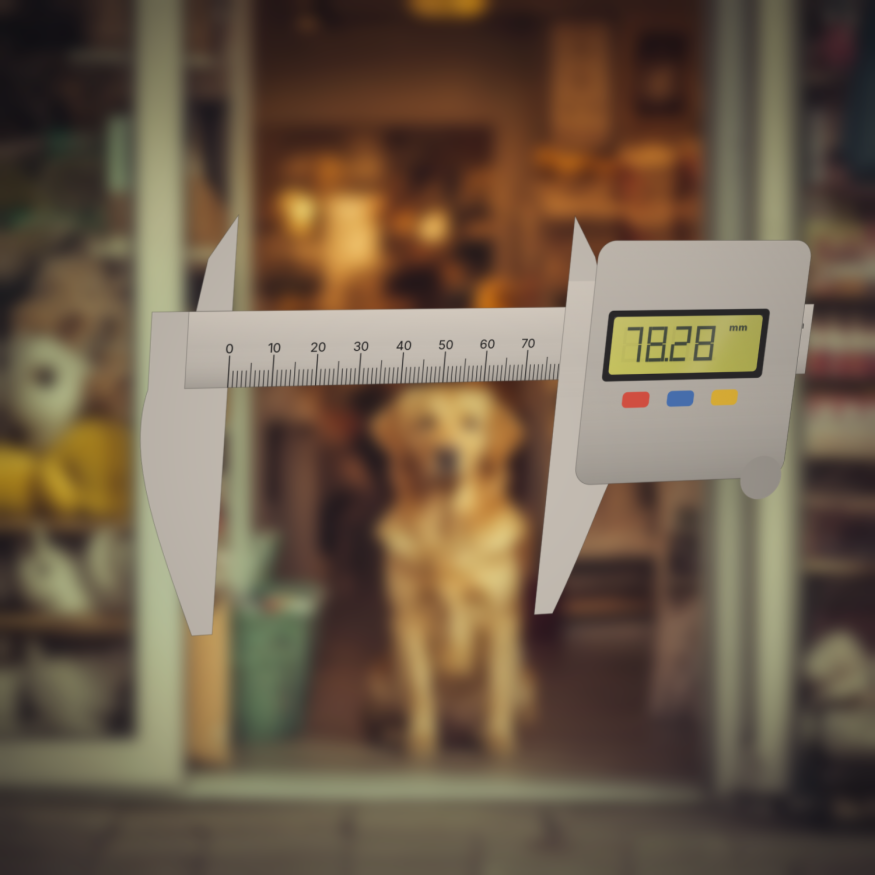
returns **78.28** mm
